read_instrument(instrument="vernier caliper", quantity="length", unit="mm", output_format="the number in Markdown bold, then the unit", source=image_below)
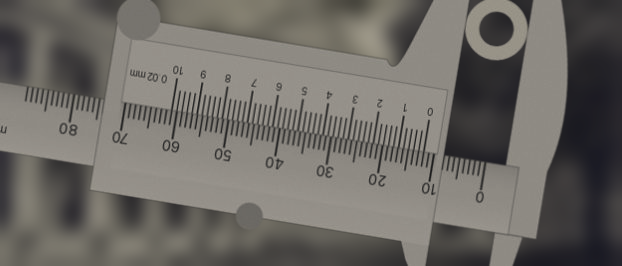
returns **12.0** mm
